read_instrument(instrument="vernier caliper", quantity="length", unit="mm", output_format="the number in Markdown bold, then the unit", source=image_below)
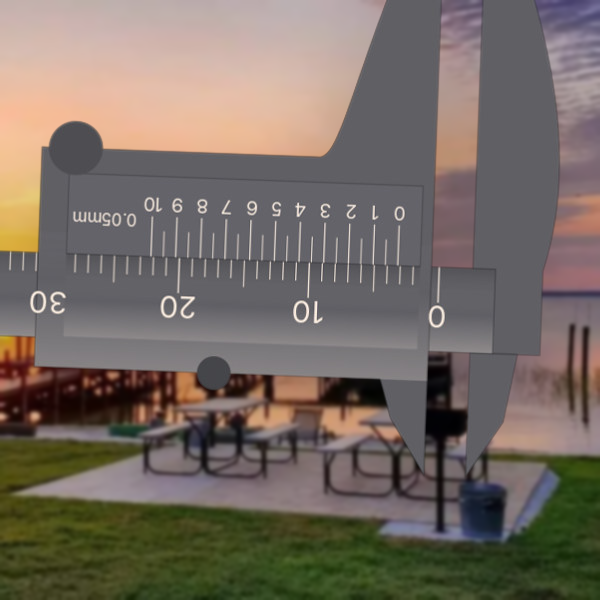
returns **3.2** mm
